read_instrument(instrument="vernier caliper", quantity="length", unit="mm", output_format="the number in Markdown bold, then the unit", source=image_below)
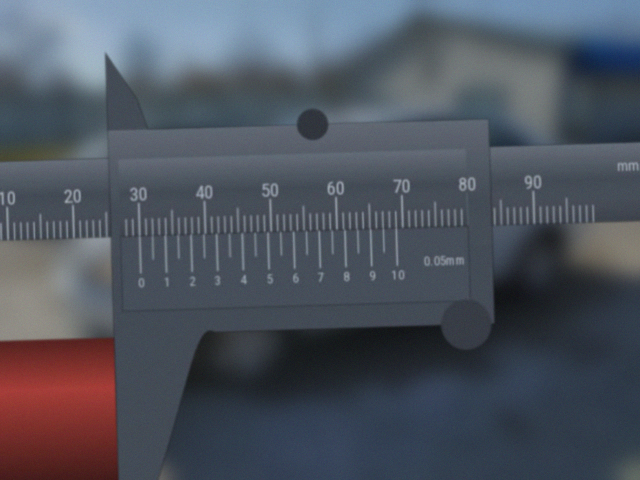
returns **30.0** mm
